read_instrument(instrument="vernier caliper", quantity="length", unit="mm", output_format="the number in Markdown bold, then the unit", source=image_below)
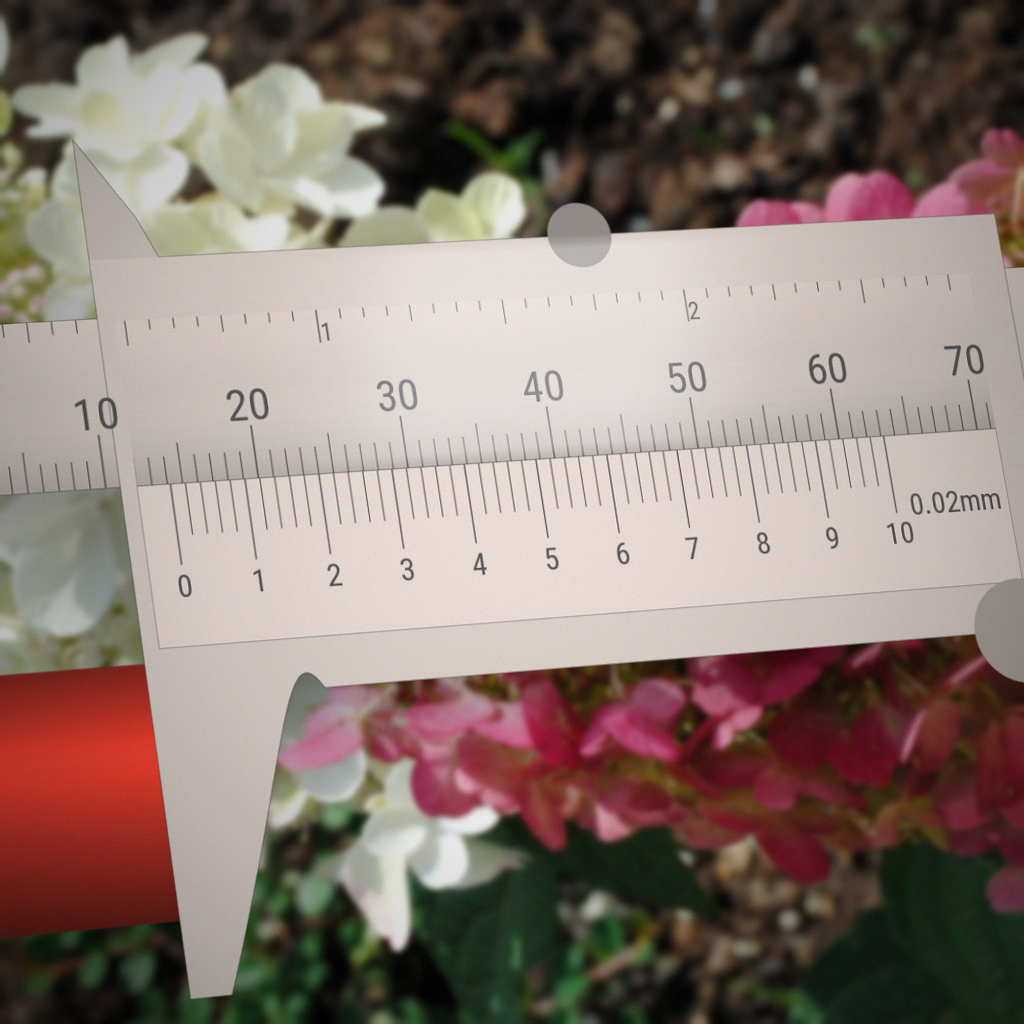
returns **14.2** mm
